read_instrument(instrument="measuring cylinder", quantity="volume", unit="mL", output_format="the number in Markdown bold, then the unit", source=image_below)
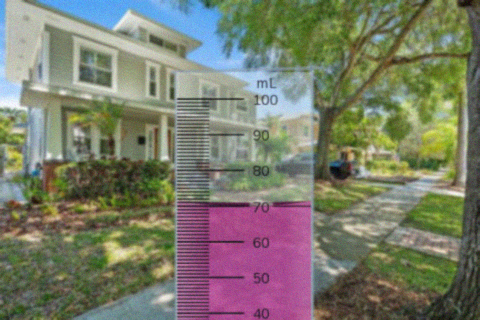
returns **70** mL
